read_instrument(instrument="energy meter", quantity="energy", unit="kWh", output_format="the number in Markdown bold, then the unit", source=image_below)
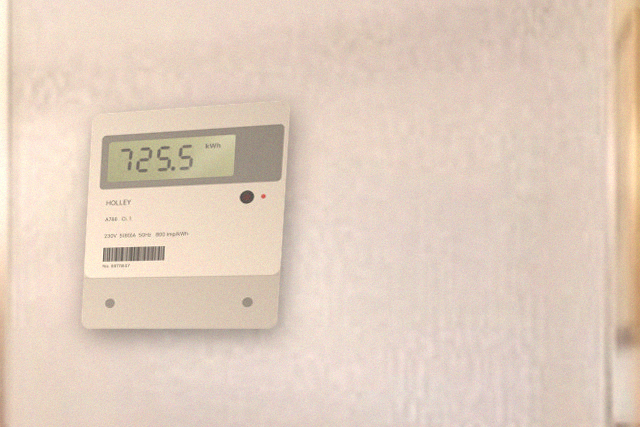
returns **725.5** kWh
